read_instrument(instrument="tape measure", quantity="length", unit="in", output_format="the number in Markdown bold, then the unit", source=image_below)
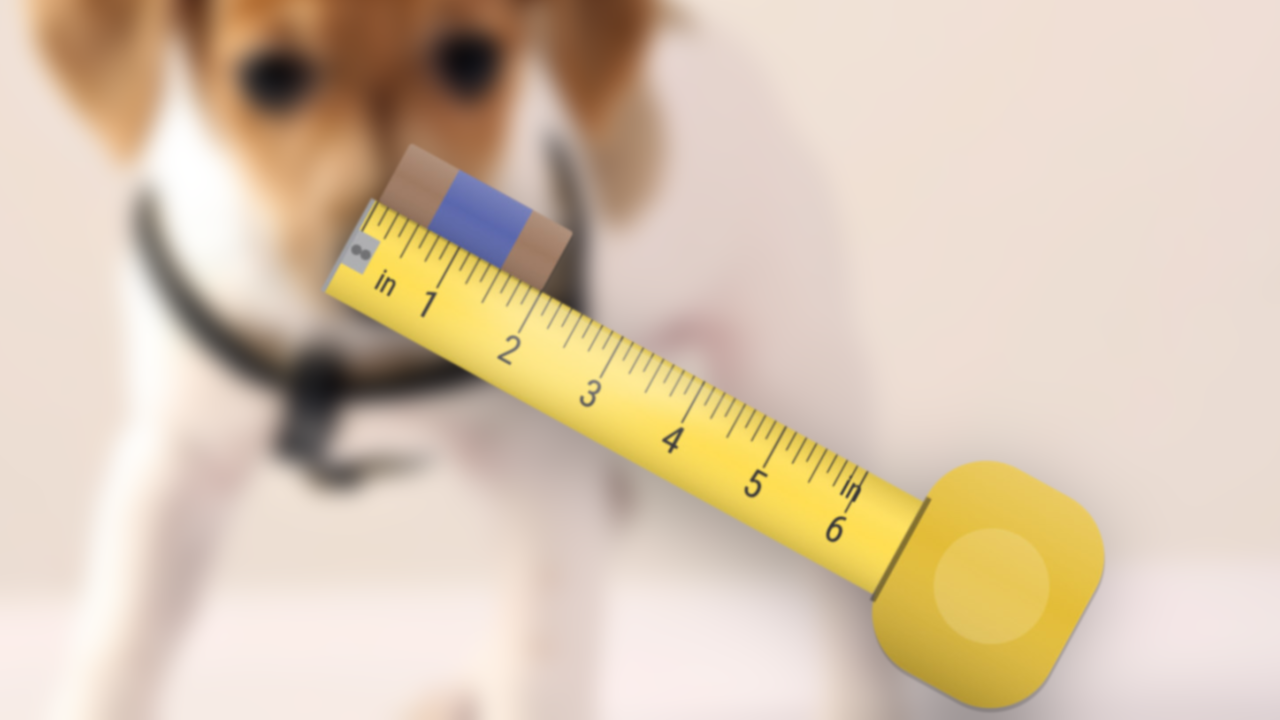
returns **2** in
